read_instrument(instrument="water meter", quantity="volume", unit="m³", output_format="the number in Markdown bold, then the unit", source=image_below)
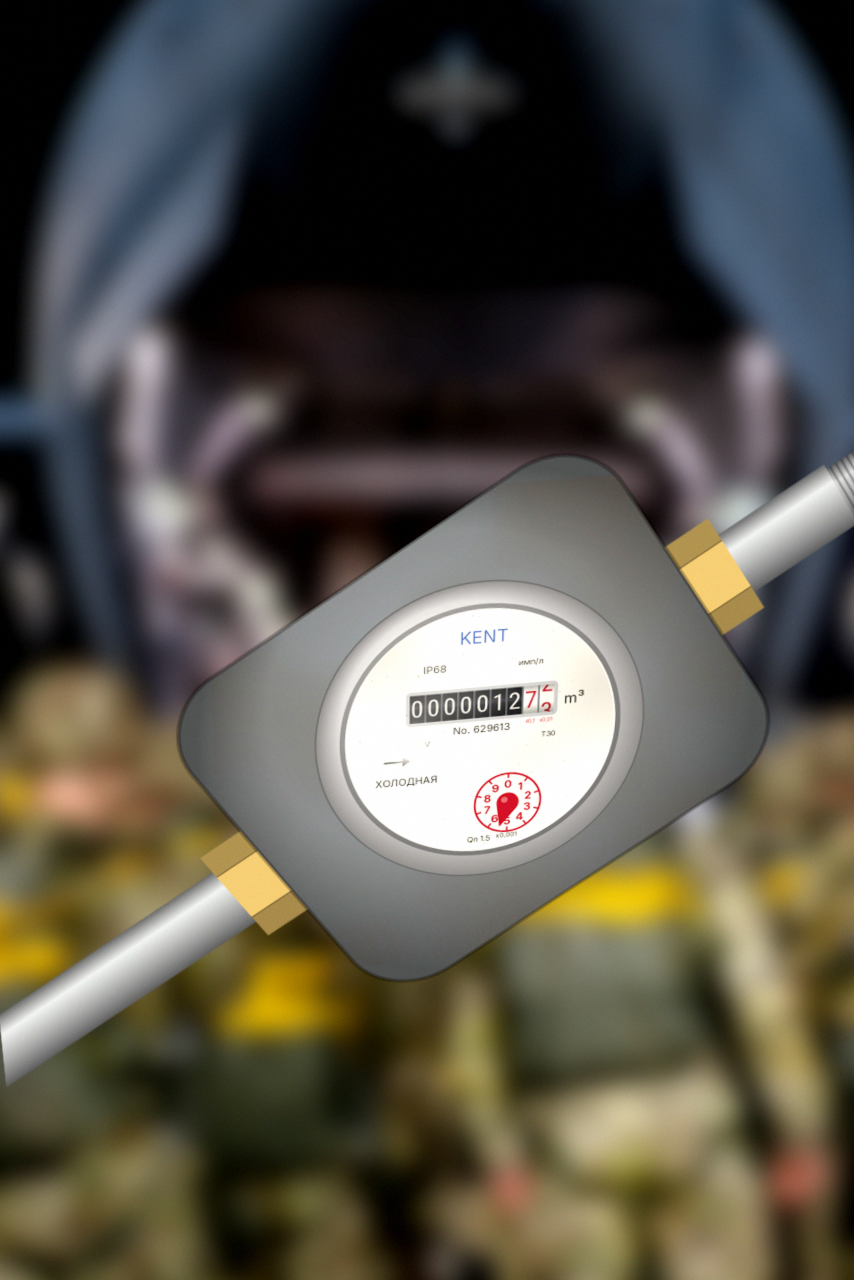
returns **12.725** m³
